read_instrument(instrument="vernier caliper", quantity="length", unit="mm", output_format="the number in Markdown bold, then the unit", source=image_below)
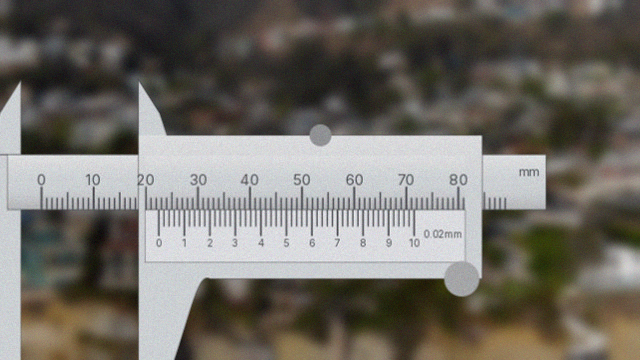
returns **22.5** mm
